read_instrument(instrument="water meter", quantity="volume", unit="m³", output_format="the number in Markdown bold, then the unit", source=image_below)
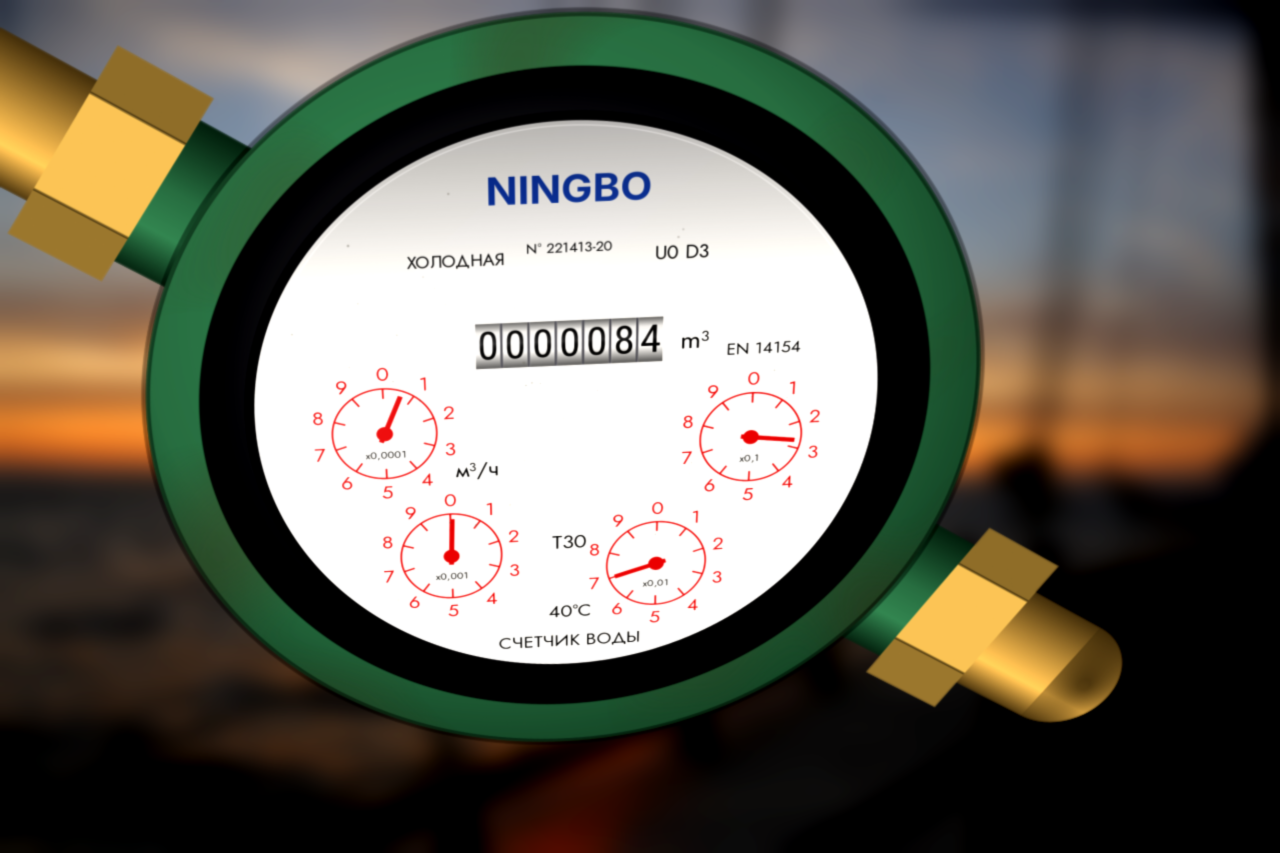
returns **84.2700** m³
